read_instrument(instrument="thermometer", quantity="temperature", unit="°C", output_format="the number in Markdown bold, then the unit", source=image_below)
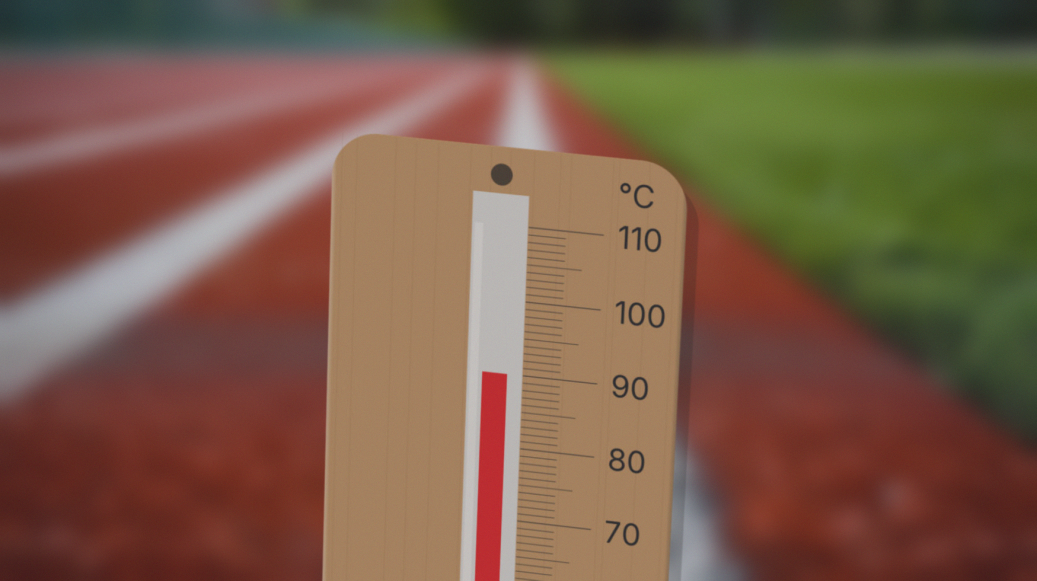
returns **90** °C
